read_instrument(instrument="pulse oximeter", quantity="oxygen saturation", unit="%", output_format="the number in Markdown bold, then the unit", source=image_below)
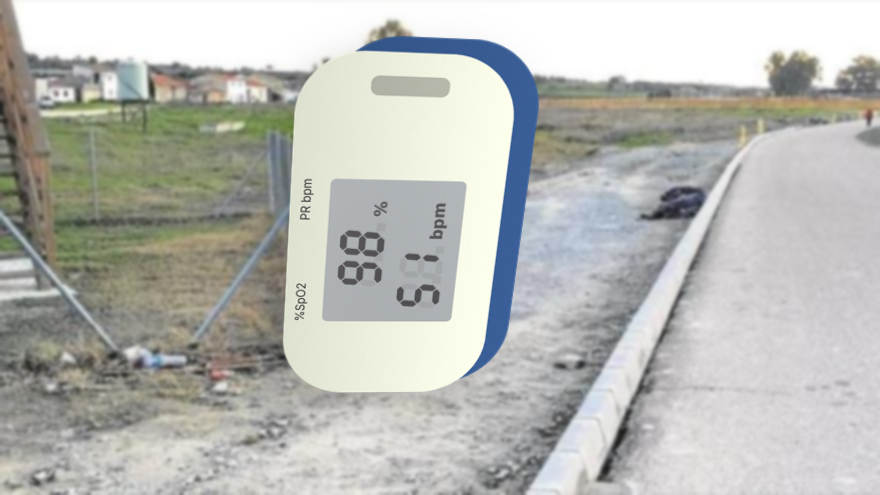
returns **98** %
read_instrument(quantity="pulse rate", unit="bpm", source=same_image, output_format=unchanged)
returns **51** bpm
